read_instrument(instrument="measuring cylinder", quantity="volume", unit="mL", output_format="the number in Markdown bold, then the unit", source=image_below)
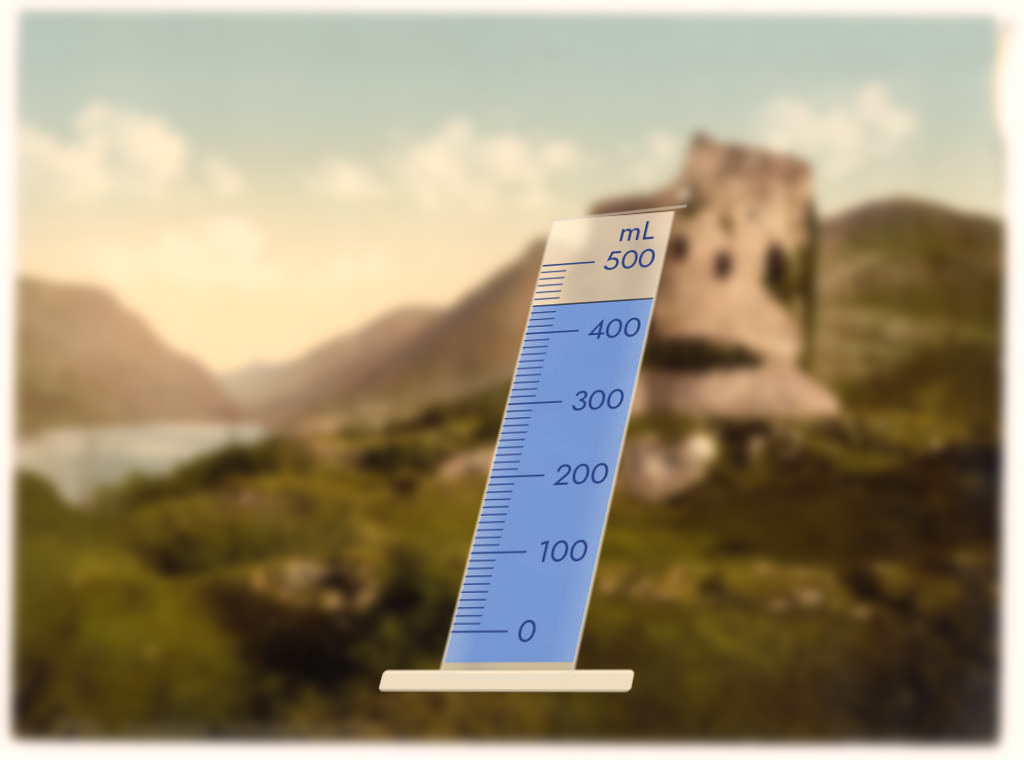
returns **440** mL
